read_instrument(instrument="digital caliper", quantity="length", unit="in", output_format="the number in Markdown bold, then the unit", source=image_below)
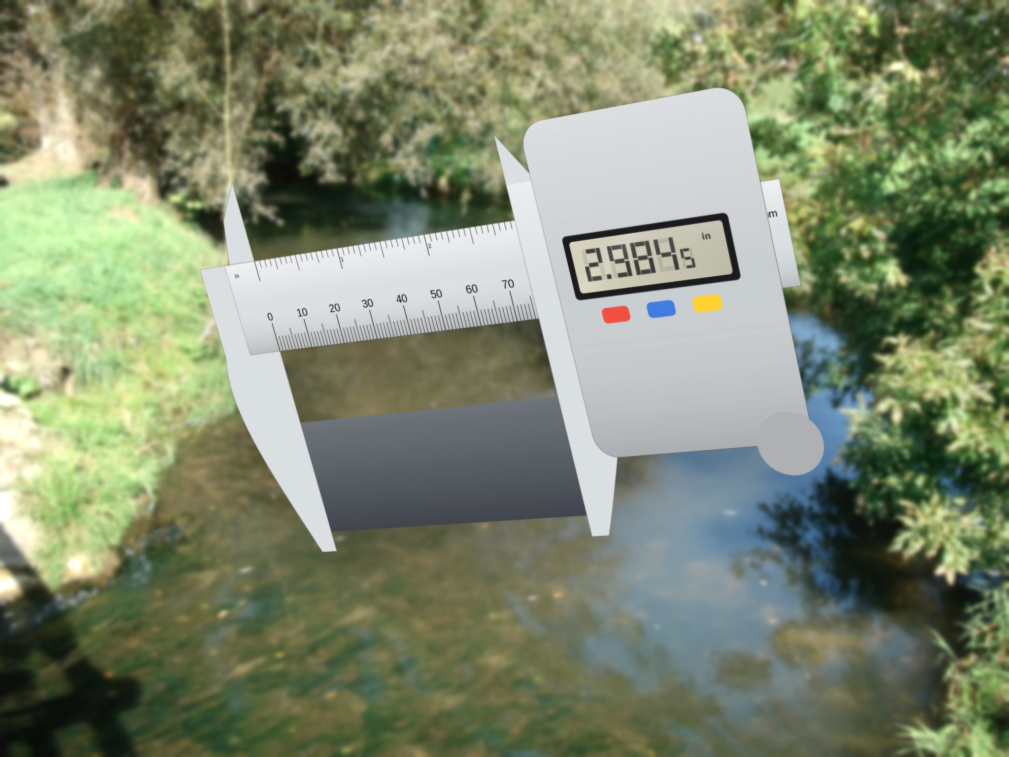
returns **2.9845** in
